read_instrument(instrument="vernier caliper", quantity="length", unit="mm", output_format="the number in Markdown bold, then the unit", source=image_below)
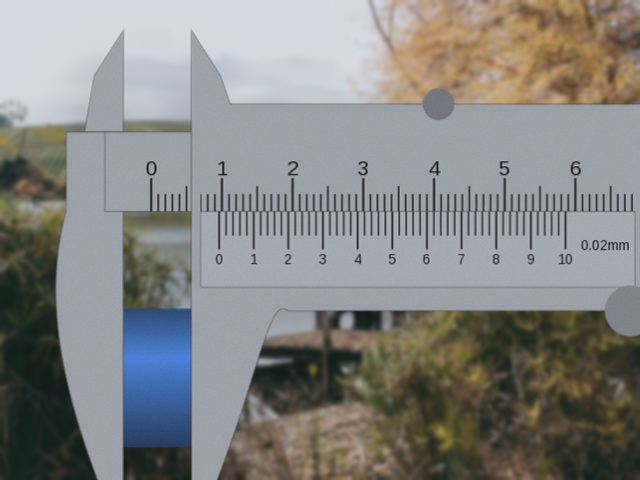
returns **9.6** mm
